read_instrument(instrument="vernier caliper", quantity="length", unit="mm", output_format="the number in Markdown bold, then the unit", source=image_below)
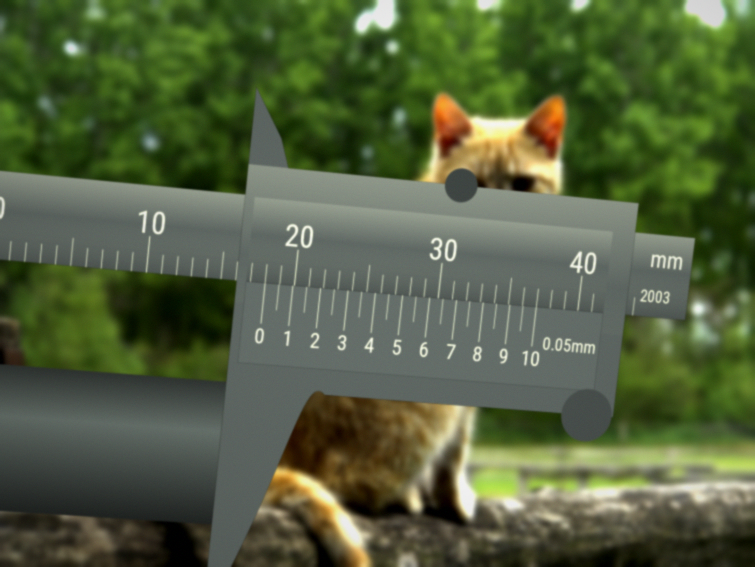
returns **18.0** mm
